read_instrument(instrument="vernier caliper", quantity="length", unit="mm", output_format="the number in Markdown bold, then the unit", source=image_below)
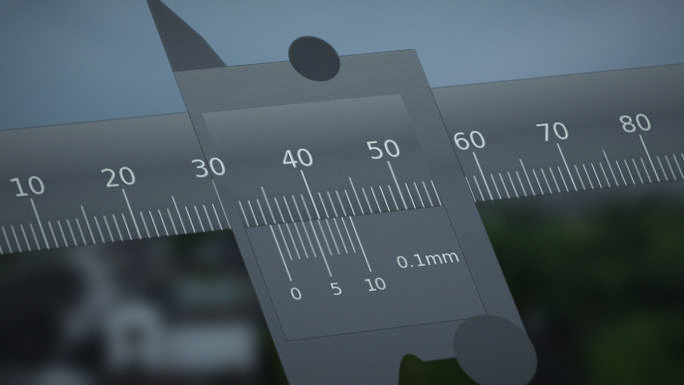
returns **34.4** mm
